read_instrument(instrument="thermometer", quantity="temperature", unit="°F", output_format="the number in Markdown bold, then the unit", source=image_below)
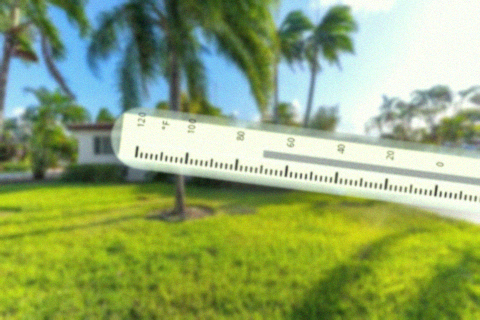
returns **70** °F
